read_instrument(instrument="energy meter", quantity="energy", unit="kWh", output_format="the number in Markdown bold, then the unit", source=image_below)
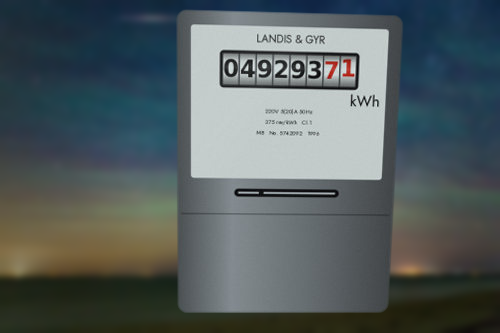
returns **49293.71** kWh
